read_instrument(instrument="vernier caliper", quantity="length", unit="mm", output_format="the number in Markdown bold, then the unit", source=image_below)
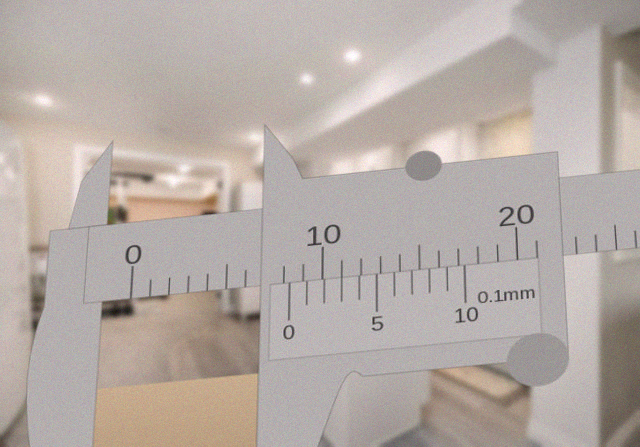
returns **8.3** mm
